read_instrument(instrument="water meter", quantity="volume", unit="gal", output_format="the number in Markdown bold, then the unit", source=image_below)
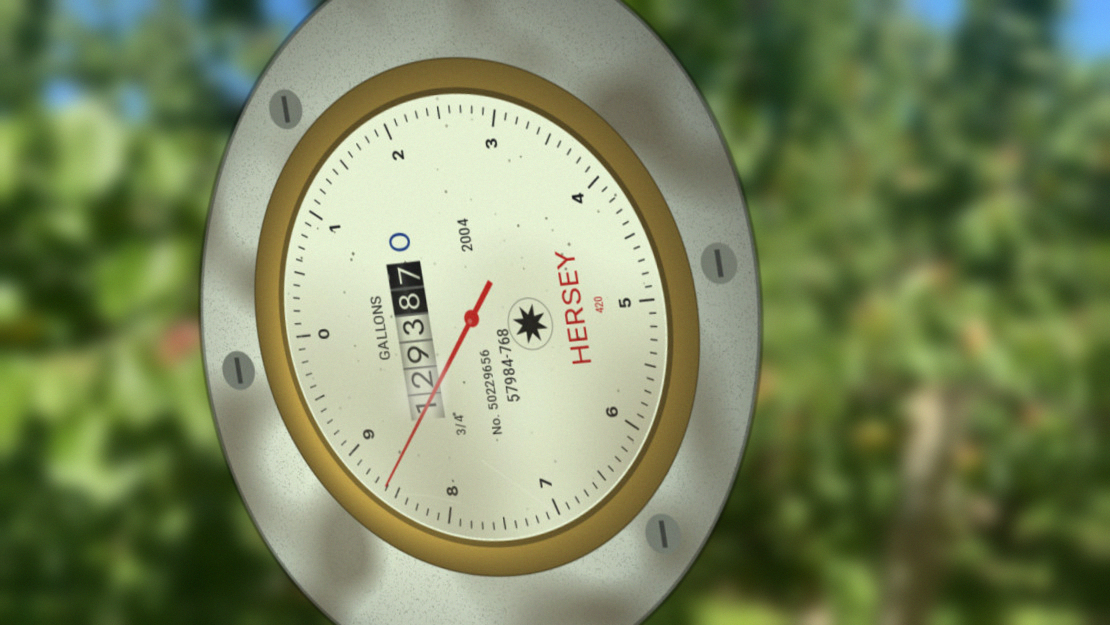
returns **1293868.6** gal
